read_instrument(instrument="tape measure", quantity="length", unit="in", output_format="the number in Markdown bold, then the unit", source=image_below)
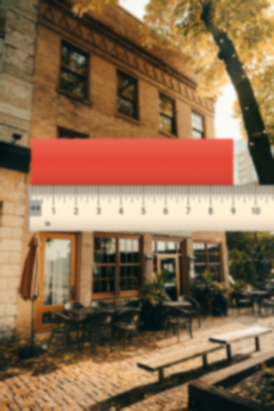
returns **9** in
